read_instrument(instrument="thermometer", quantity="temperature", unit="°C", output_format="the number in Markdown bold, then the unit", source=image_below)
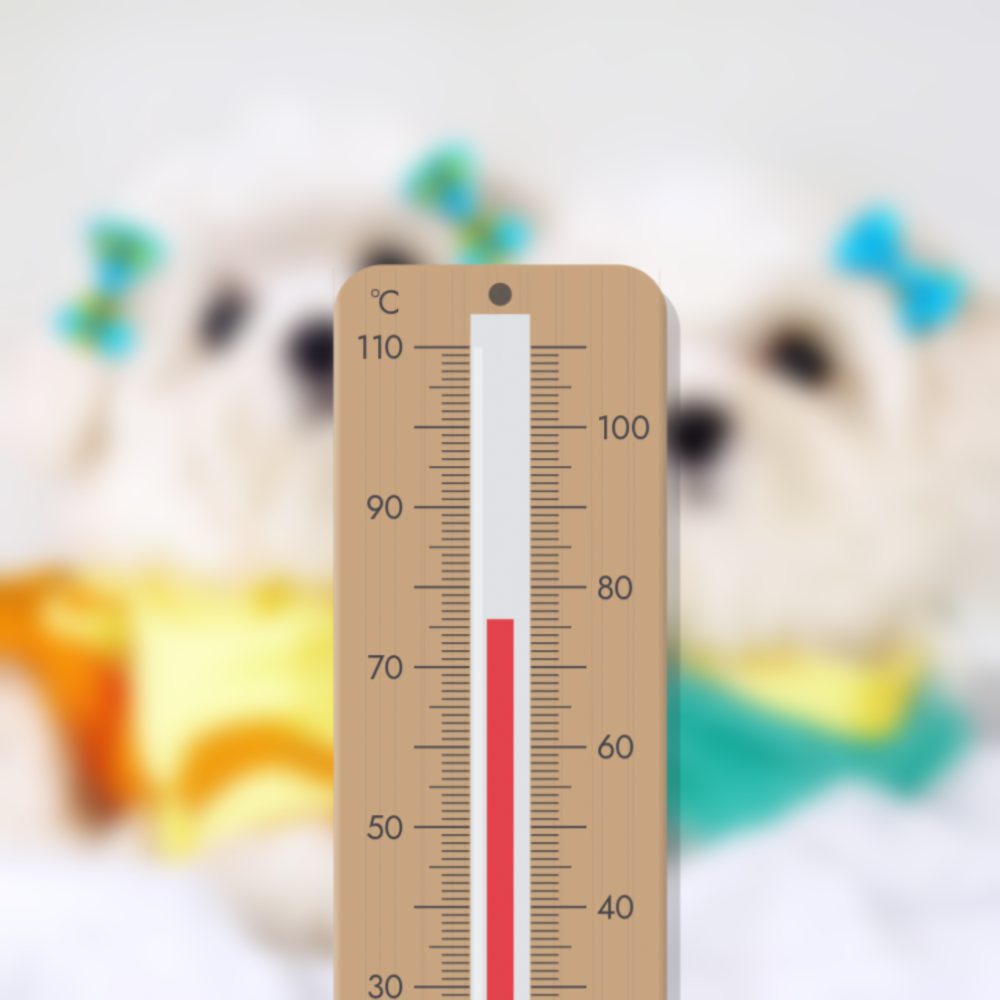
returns **76** °C
